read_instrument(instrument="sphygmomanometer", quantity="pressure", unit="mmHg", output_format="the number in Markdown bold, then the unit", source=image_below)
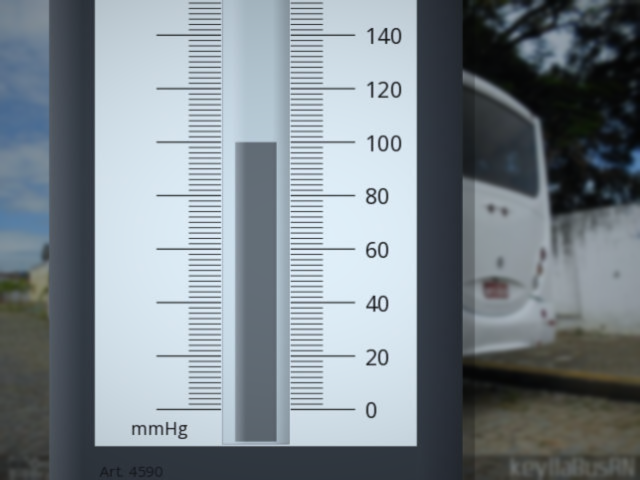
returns **100** mmHg
